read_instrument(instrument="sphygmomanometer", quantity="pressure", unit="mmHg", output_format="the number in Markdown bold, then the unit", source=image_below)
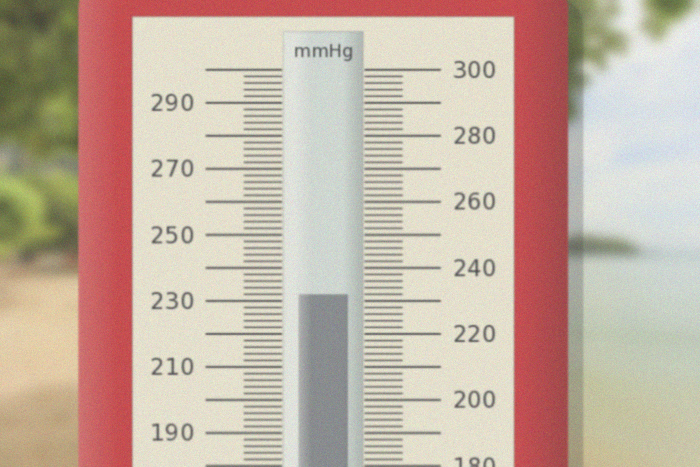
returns **232** mmHg
